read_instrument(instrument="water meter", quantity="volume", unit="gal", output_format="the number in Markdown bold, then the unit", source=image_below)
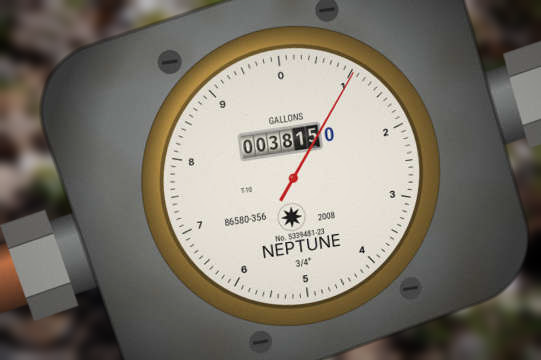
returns **38151.0** gal
